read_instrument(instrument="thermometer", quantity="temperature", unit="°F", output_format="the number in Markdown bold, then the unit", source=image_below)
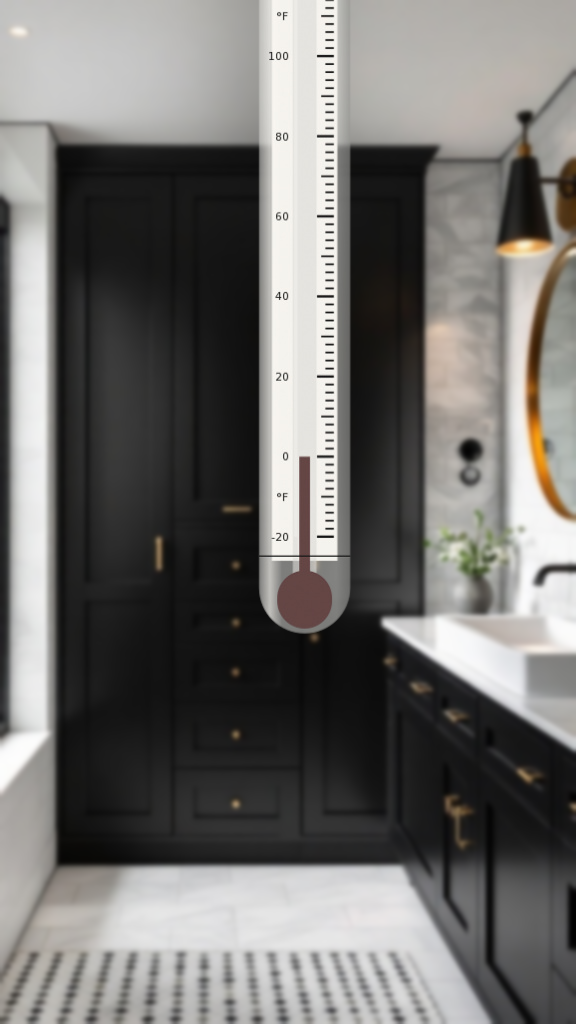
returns **0** °F
